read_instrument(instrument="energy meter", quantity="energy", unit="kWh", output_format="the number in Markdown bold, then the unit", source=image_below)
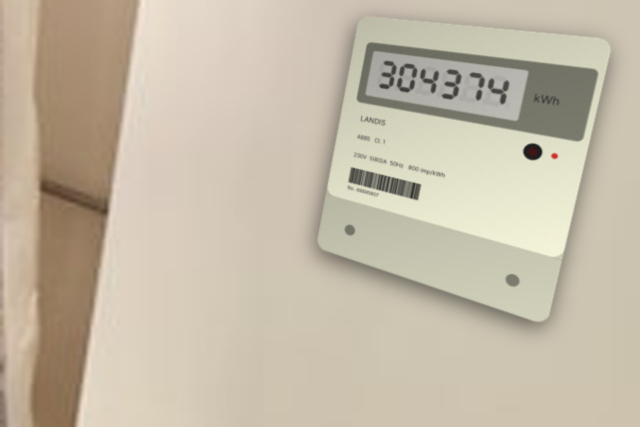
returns **304374** kWh
